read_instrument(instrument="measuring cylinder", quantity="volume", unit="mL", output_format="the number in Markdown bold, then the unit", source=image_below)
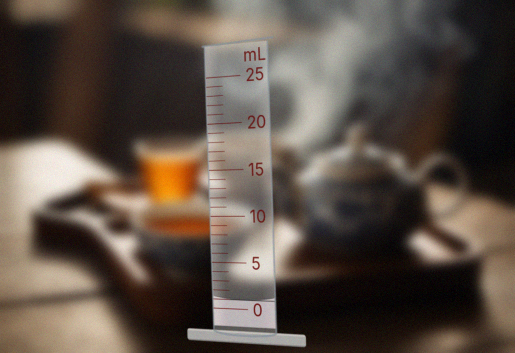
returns **1** mL
